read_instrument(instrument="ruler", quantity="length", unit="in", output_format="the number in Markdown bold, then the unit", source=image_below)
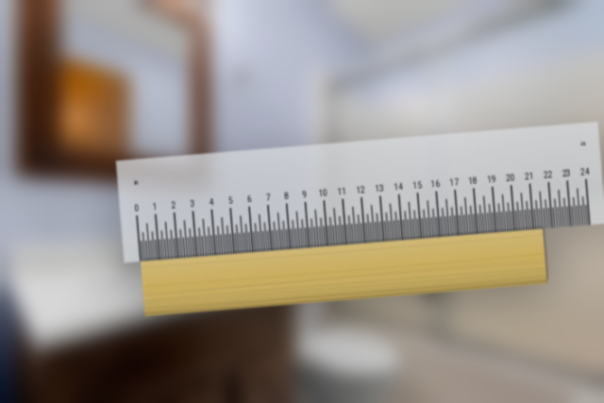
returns **21.5** in
